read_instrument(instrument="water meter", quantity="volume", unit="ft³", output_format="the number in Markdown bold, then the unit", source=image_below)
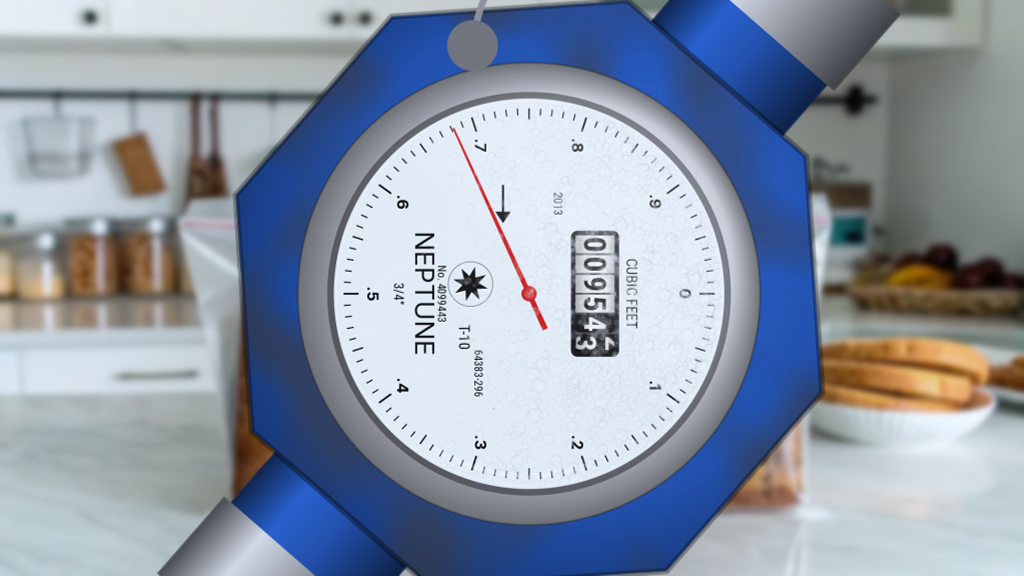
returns **9542.68** ft³
